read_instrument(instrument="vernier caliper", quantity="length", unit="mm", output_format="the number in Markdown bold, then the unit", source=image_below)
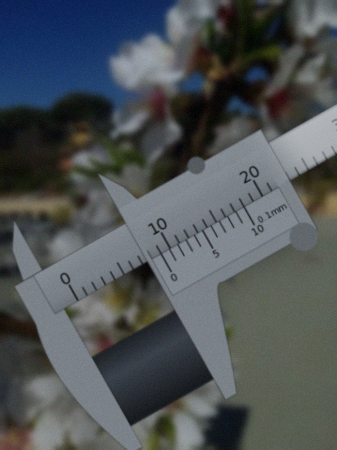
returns **9.0** mm
